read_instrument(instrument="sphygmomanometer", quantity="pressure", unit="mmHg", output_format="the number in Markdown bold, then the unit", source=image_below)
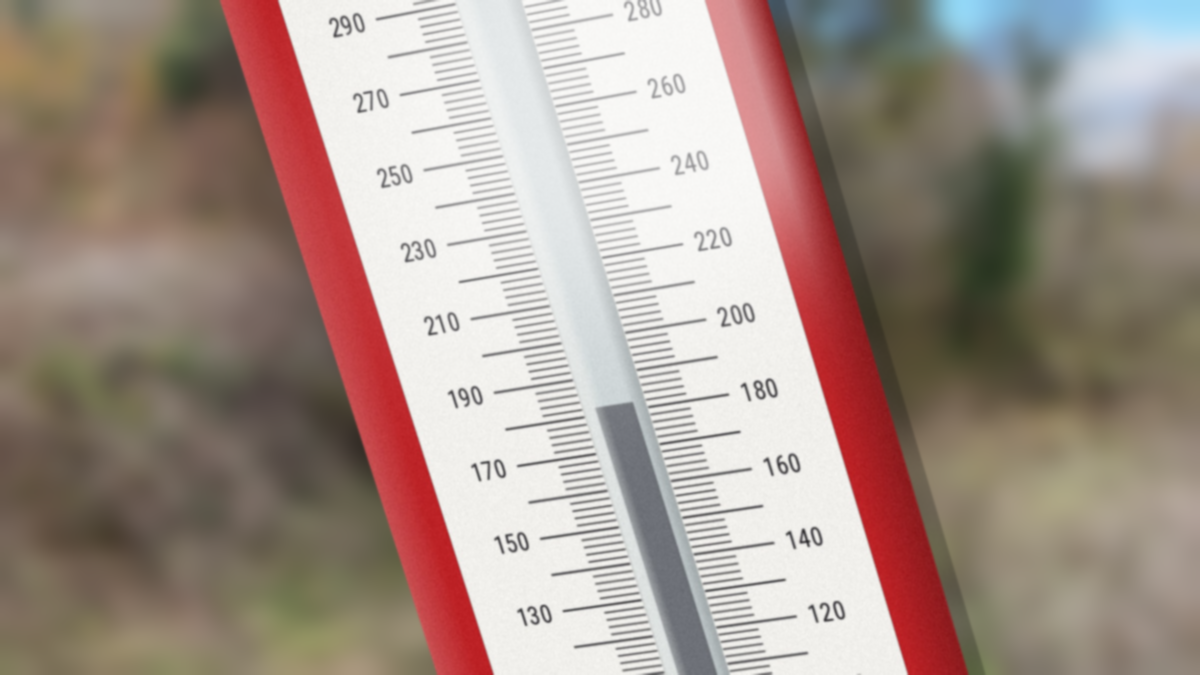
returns **182** mmHg
